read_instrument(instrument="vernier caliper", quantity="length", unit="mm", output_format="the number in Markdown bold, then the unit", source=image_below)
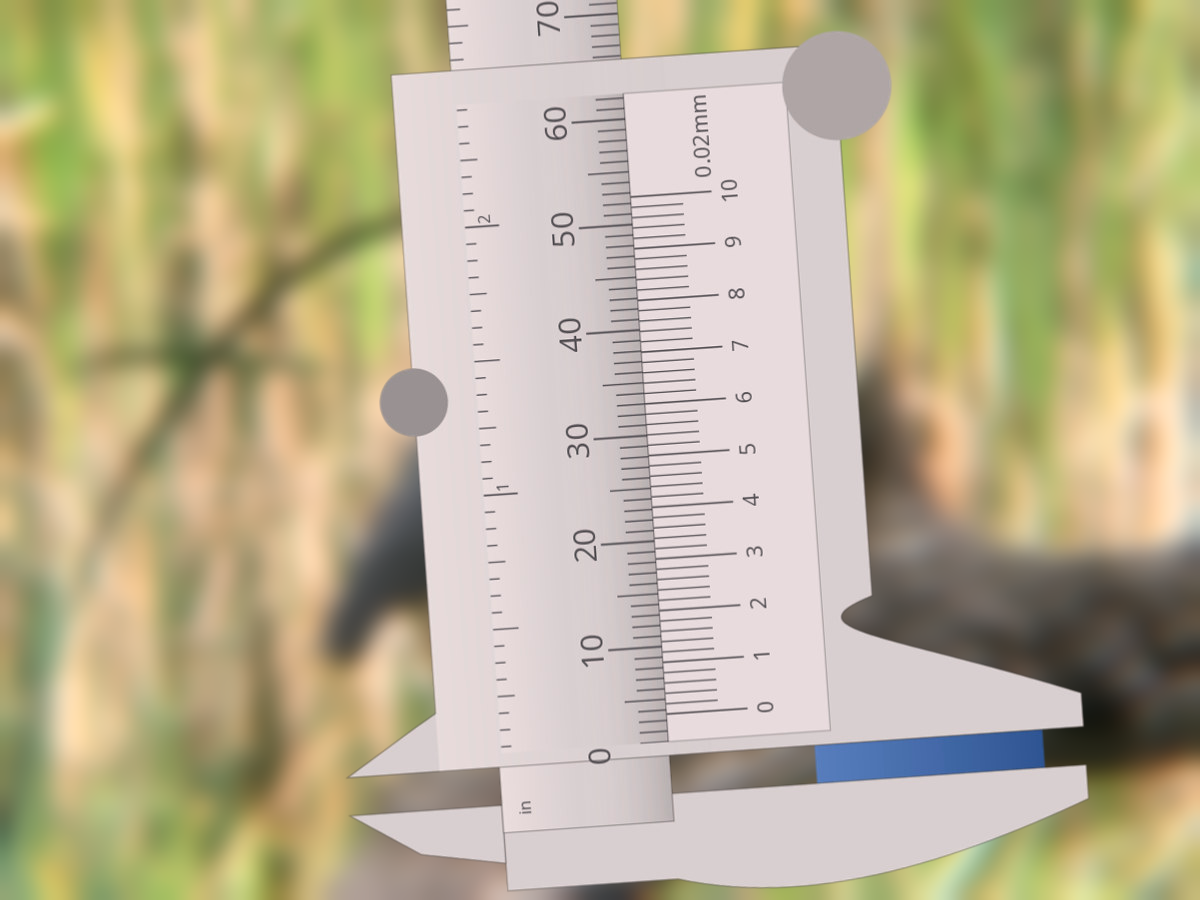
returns **3.6** mm
